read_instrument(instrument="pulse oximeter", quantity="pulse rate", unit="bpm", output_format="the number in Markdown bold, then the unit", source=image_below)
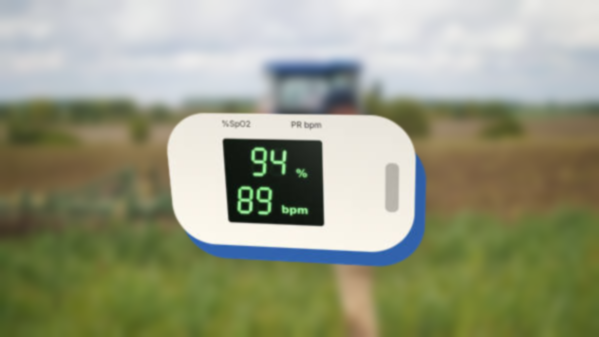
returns **89** bpm
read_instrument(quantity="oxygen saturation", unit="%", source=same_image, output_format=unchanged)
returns **94** %
